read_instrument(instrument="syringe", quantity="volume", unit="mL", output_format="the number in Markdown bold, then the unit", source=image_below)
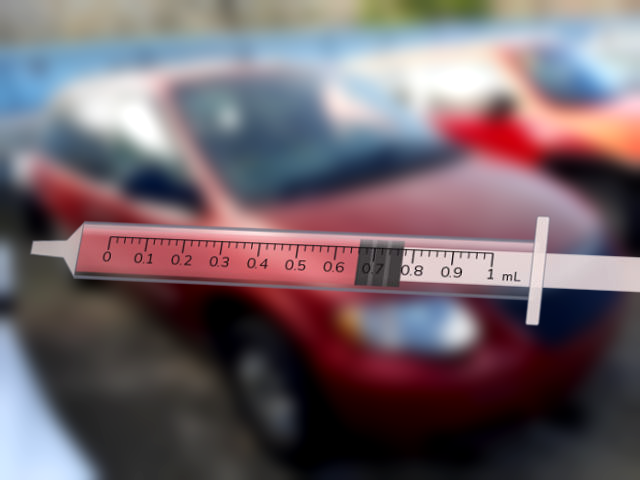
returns **0.66** mL
